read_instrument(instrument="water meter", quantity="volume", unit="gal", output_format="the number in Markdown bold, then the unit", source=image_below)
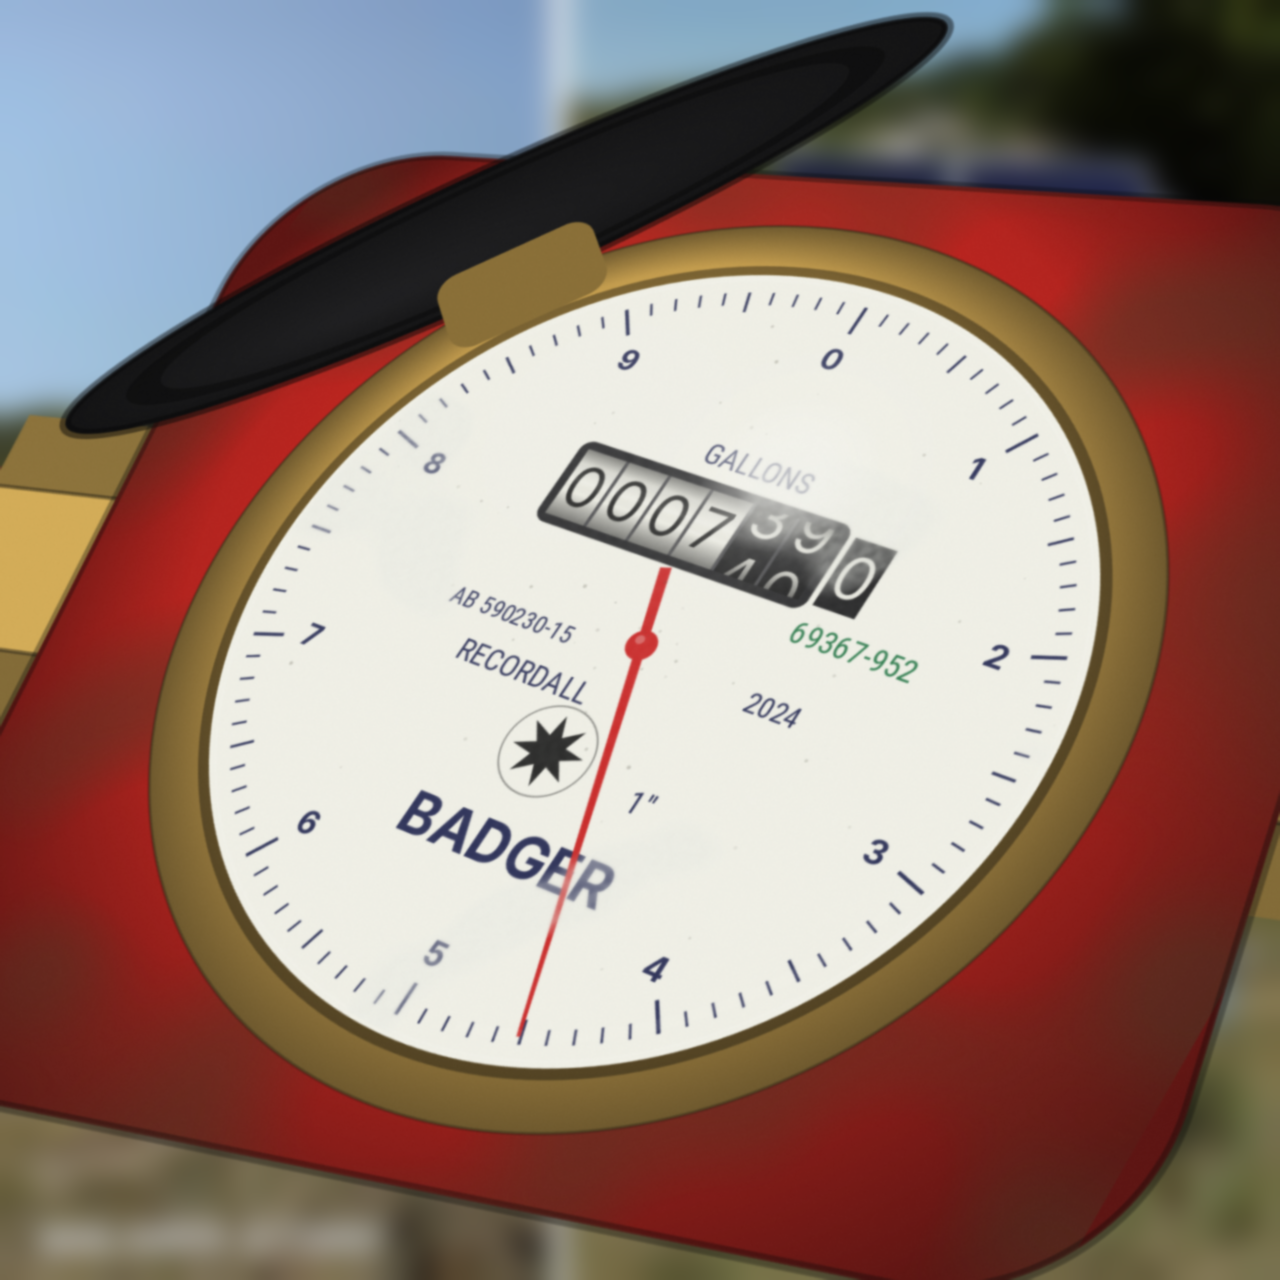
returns **7394.5** gal
